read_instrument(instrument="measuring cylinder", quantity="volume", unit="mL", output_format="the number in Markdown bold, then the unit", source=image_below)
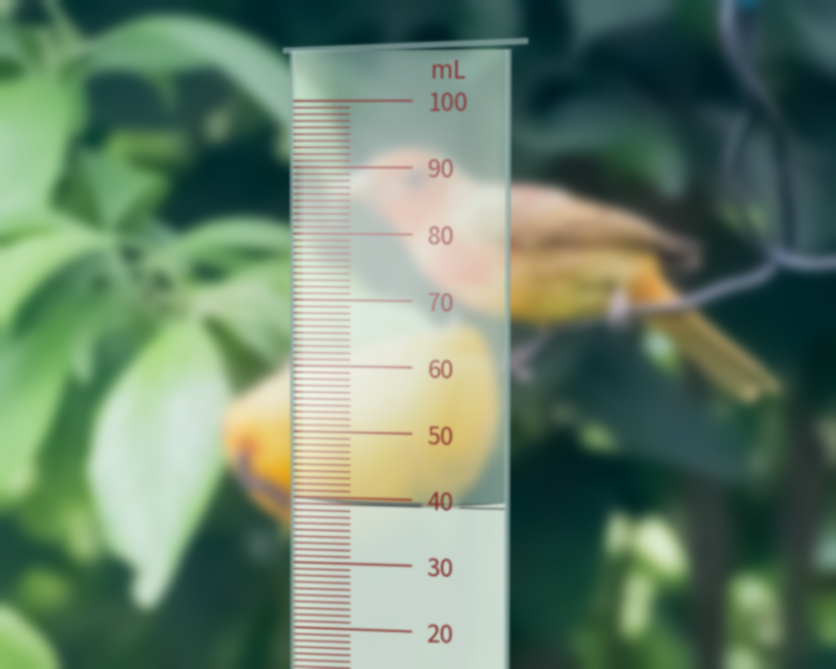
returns **39** mL
